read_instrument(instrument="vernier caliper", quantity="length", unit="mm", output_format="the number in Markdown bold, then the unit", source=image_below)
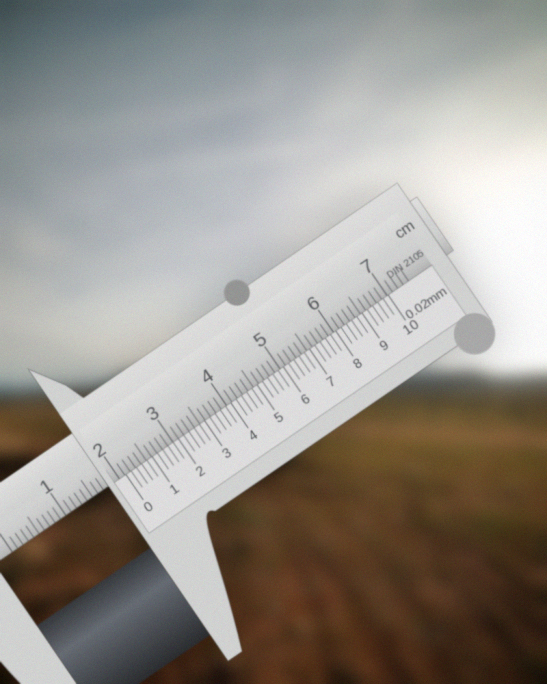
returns **21.2** mm
